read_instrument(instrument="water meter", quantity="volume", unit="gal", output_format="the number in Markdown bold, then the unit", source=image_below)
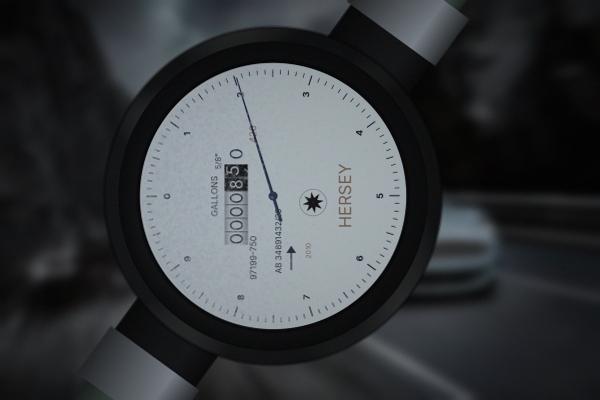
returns **852.0** gal
